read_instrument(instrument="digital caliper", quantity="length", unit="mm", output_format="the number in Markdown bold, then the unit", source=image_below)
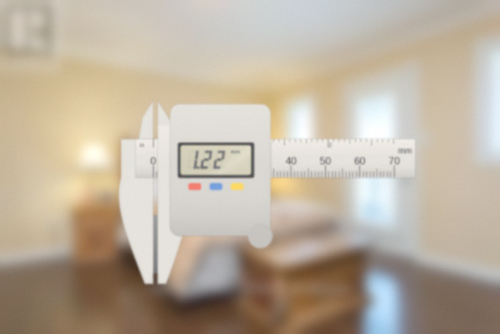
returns **1.22** mm
